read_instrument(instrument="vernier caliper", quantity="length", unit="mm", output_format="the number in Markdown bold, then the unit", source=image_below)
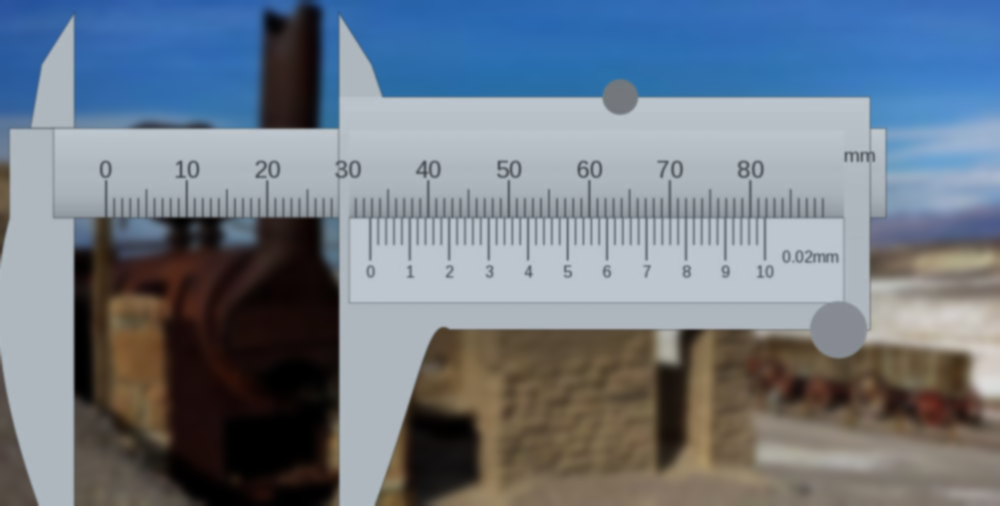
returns **32.8** mm
